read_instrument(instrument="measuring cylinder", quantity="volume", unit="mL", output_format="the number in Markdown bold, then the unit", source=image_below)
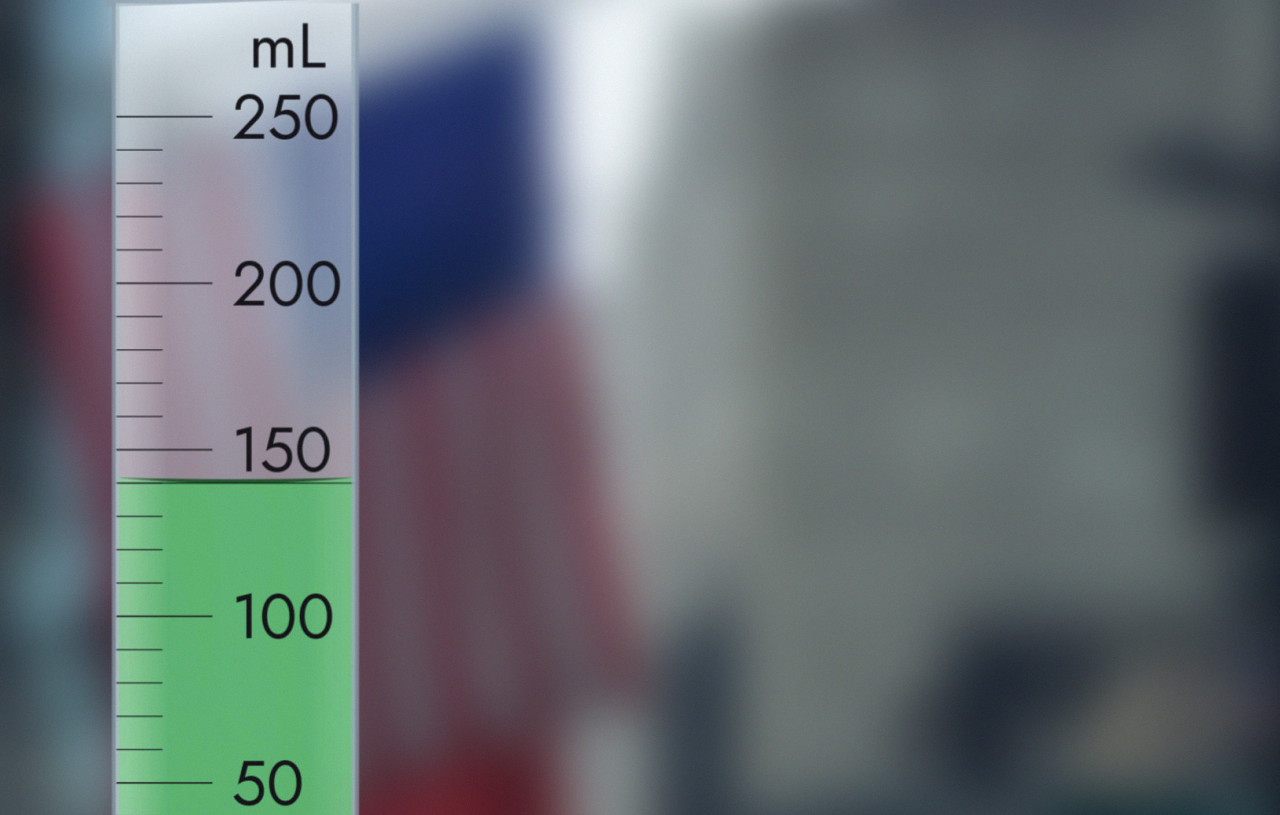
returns **140** mL
